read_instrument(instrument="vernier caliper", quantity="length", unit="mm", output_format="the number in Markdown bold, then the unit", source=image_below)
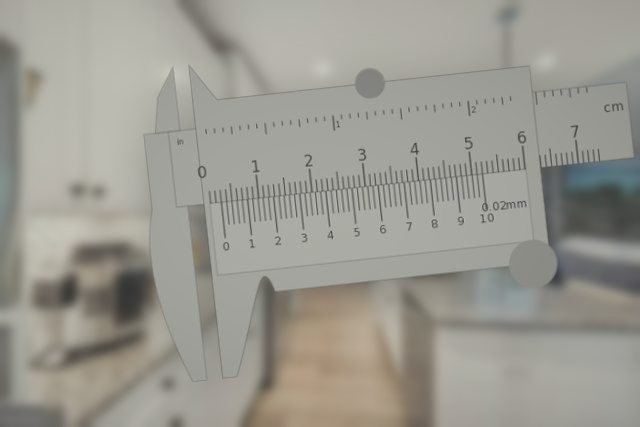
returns **3.0** mm
